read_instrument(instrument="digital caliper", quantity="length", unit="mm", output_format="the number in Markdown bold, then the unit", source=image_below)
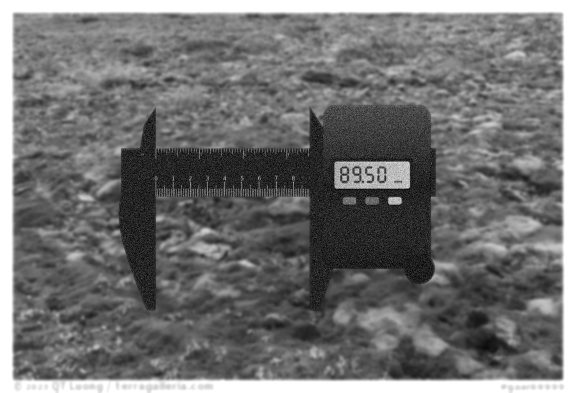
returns **89.50** mm
